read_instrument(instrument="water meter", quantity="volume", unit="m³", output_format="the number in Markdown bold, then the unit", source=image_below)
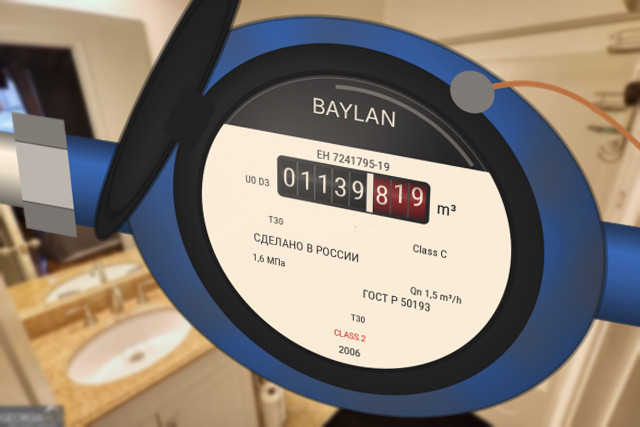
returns **1139.819** m³
